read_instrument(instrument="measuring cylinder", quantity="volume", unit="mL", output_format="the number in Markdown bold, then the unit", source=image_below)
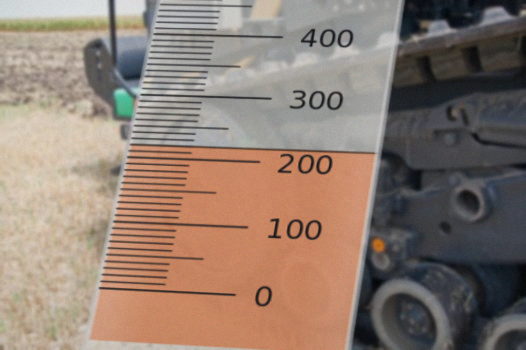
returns **220** mL
